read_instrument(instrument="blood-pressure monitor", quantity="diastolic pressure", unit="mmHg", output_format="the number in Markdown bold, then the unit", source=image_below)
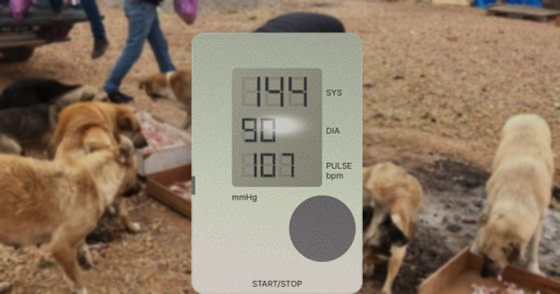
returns **90** mmHg
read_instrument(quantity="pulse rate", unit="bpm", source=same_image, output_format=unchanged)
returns **107** bpm
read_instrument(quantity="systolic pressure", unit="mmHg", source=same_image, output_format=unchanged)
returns **144** mmHg
